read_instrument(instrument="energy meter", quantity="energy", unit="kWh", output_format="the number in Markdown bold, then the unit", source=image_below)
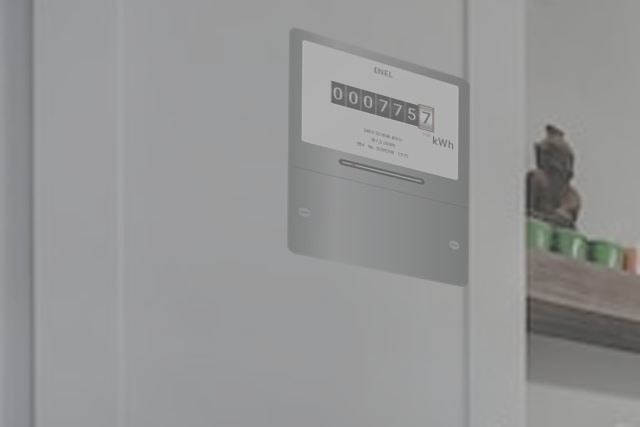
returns **775.7** kWh
